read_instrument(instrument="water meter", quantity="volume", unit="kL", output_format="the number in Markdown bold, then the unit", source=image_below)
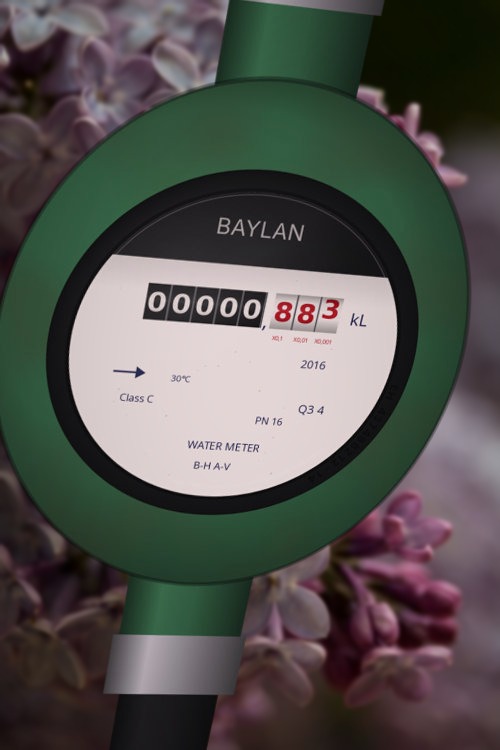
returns **0.883** kL
